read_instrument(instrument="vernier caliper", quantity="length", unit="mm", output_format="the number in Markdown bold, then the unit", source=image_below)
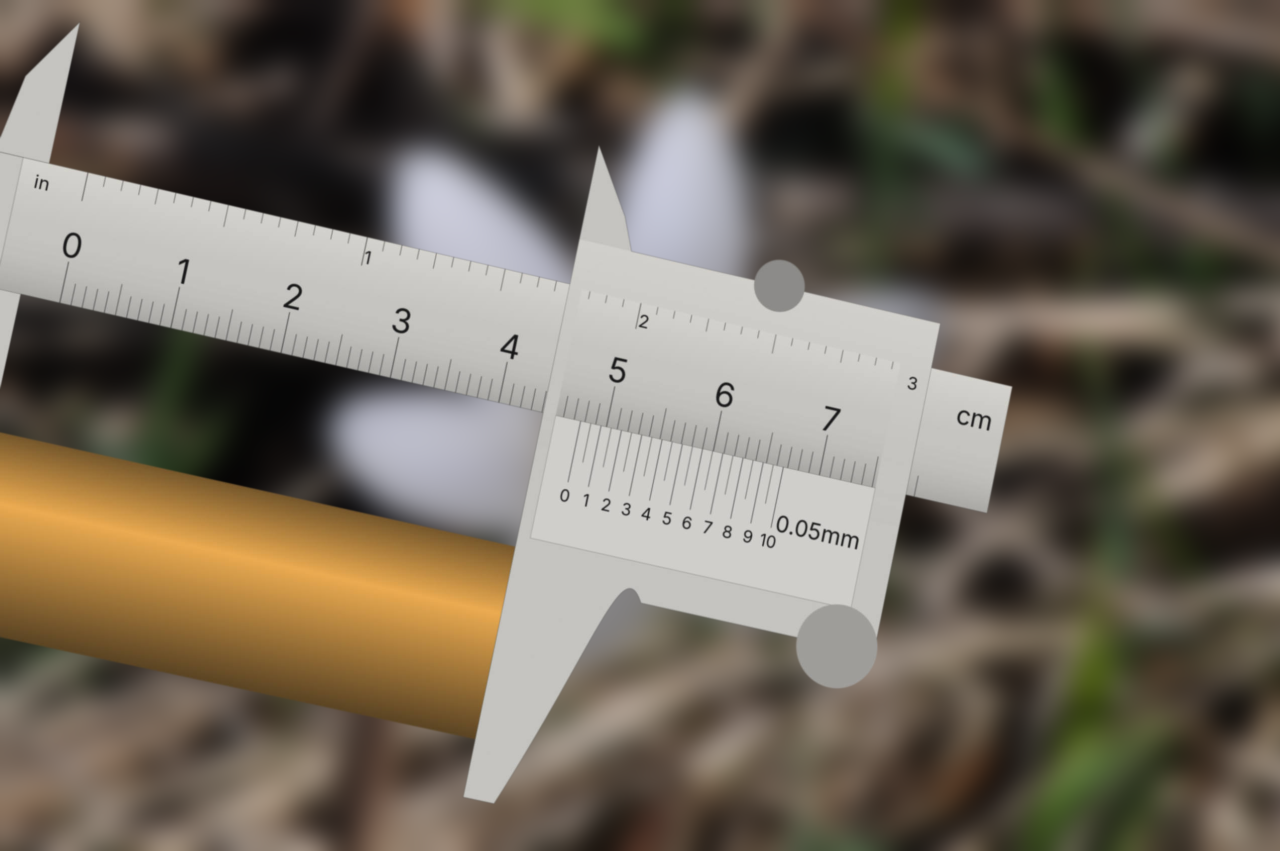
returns **47.6** mm
